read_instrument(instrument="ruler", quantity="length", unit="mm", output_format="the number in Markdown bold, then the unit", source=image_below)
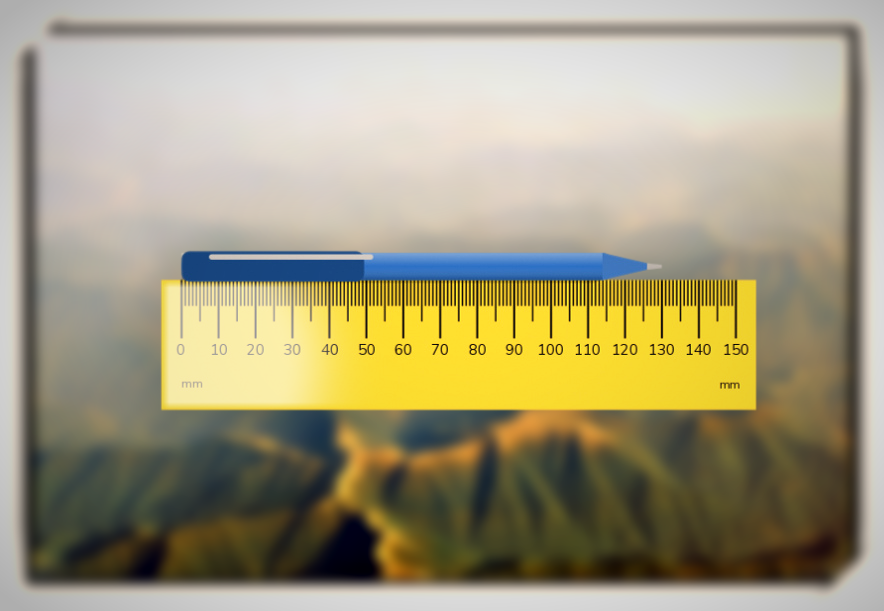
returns **130** mm
